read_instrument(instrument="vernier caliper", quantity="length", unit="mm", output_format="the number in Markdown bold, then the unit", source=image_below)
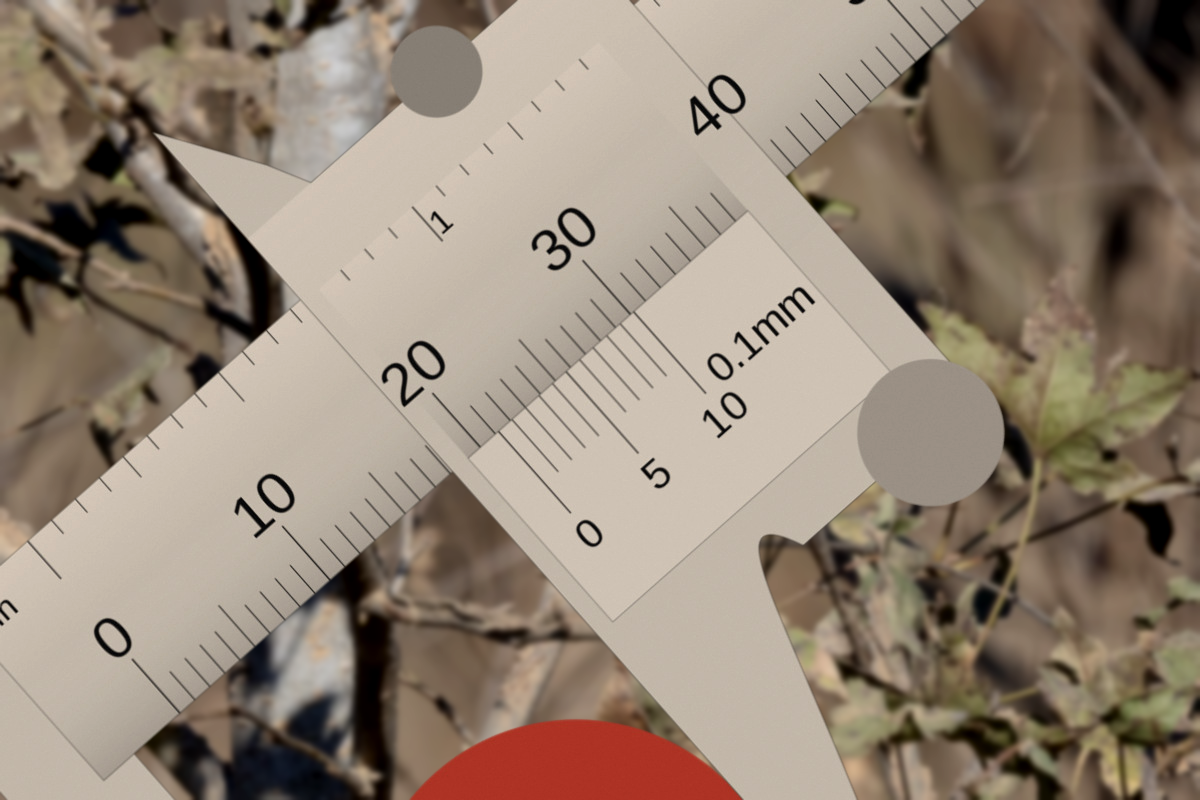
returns **21.2** mm
